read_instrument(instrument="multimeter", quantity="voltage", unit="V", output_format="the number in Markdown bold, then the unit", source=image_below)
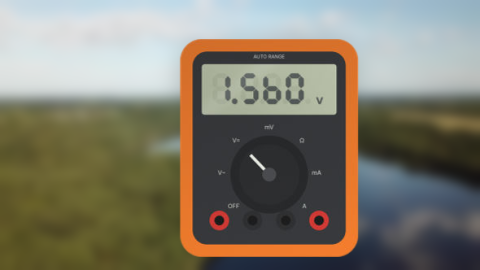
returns **1.560** V
